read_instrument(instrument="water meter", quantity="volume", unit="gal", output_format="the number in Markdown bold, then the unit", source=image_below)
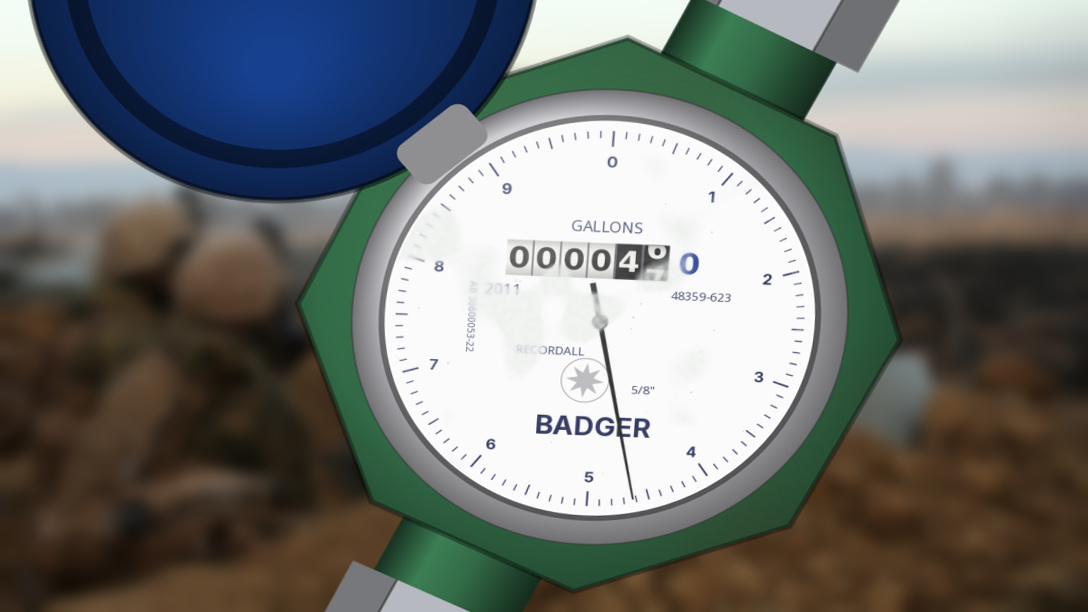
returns **464.6** gal
